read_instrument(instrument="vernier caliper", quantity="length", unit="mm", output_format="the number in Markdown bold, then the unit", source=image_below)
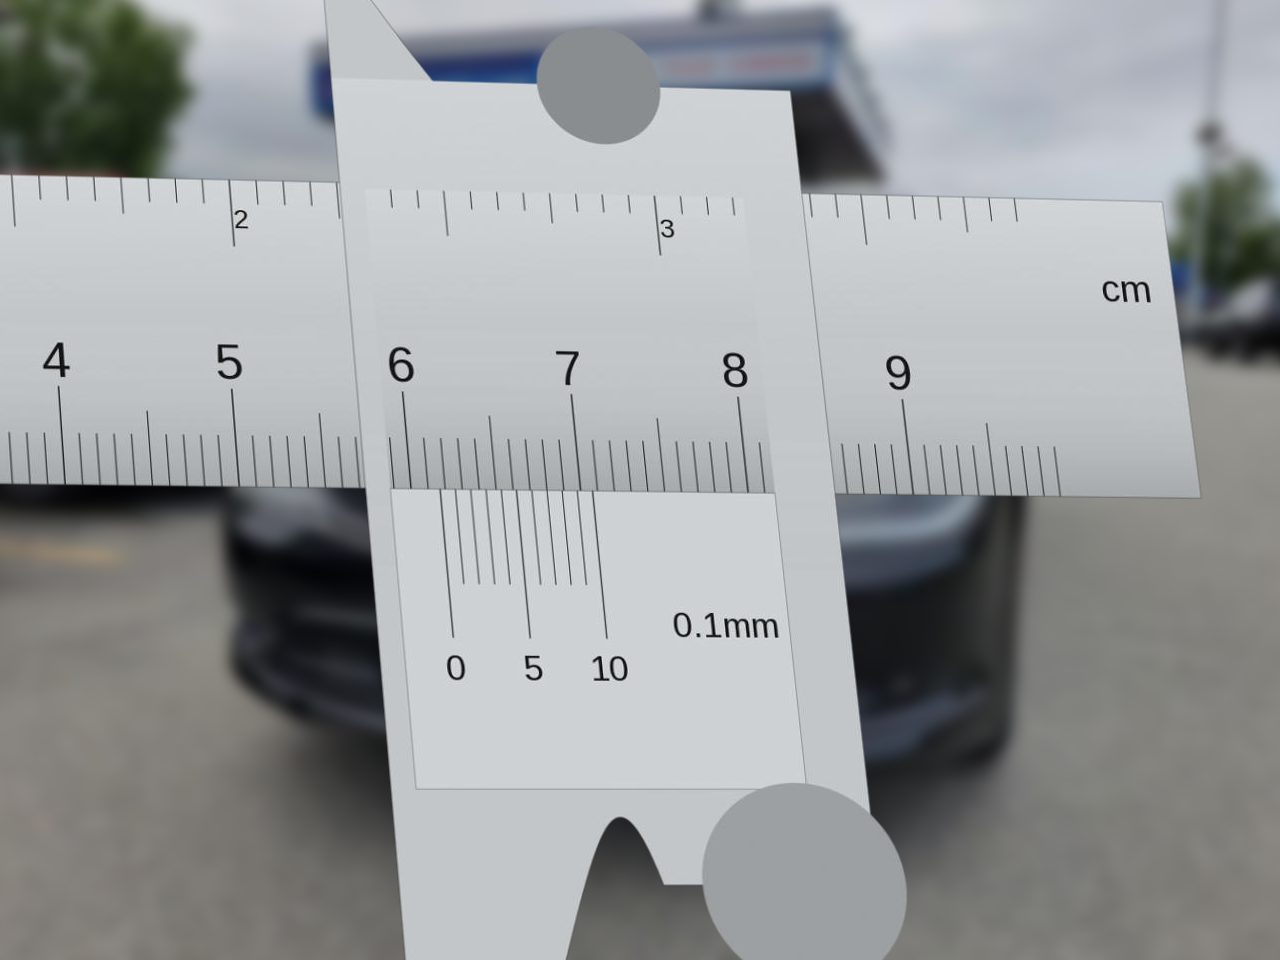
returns **61.7** mm
